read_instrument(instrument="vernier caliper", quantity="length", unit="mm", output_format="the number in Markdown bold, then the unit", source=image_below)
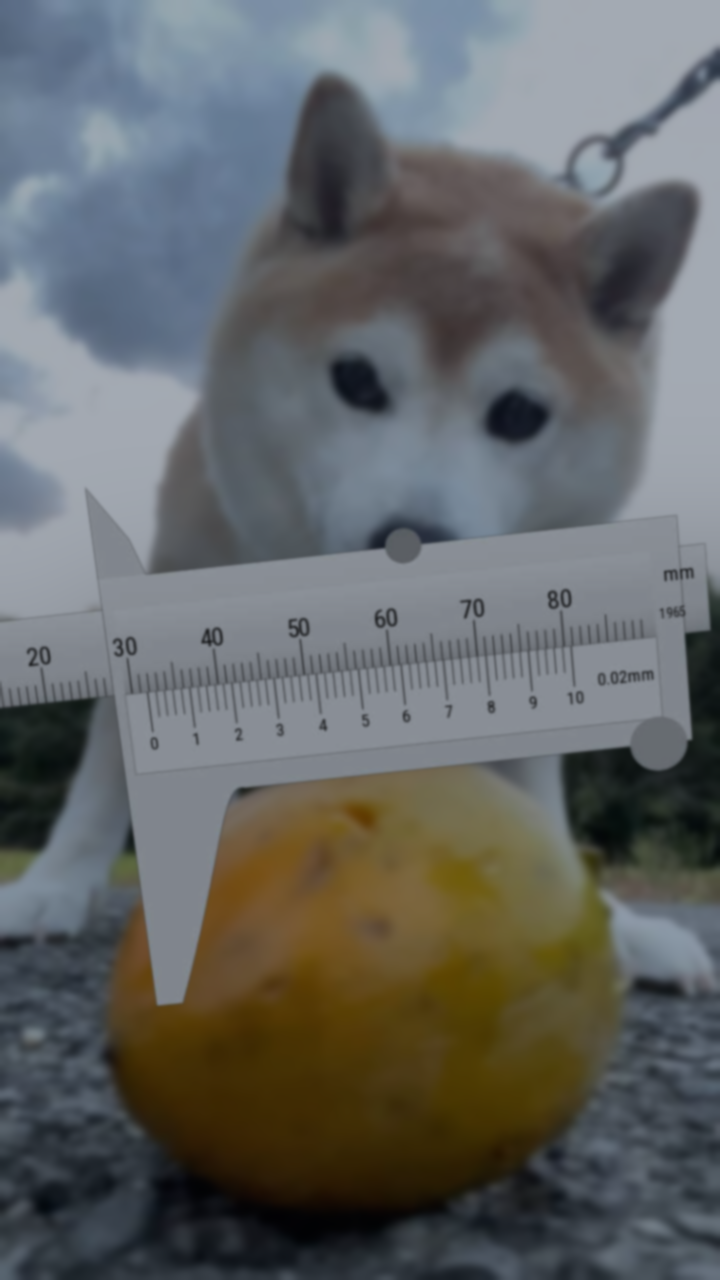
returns **31.8** mm
